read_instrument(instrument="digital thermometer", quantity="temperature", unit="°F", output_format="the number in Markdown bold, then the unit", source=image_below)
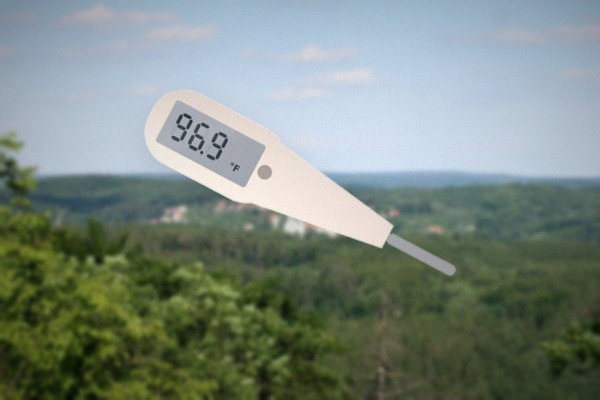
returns **96.9** °F
